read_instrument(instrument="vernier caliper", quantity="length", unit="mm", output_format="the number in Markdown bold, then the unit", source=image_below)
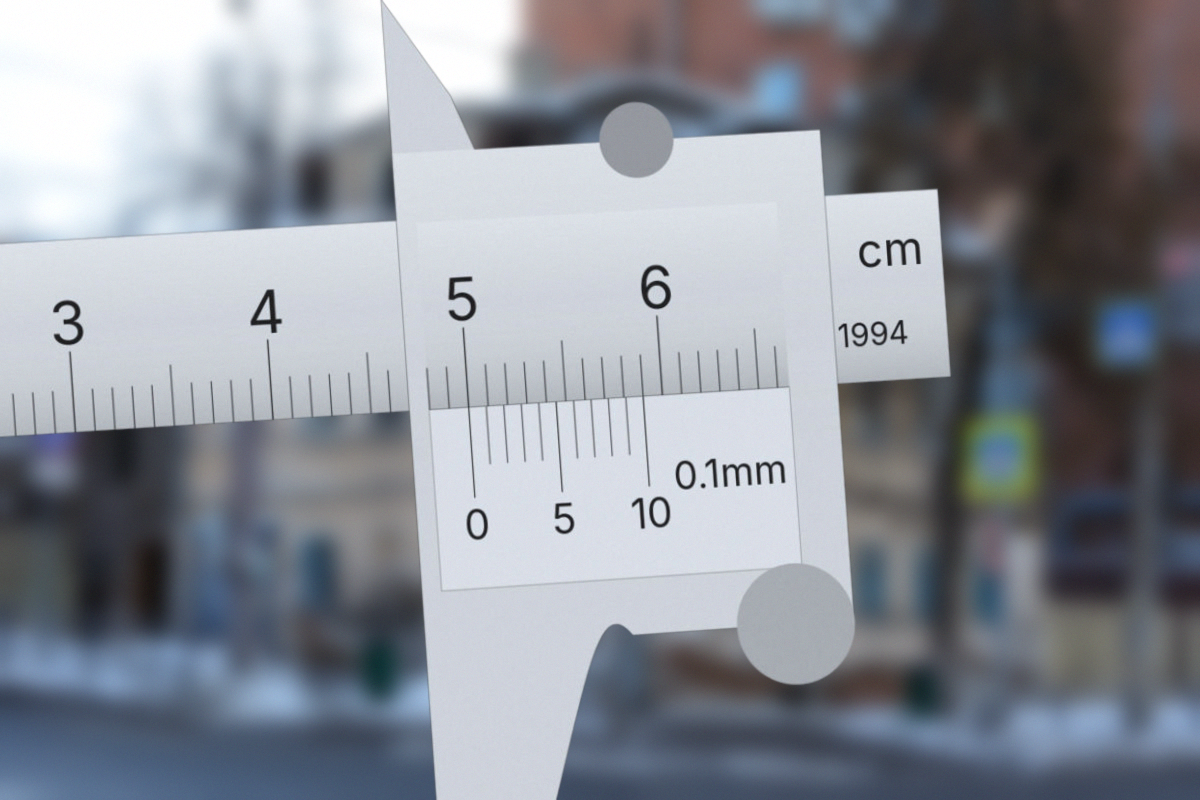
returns **50.0** mm
